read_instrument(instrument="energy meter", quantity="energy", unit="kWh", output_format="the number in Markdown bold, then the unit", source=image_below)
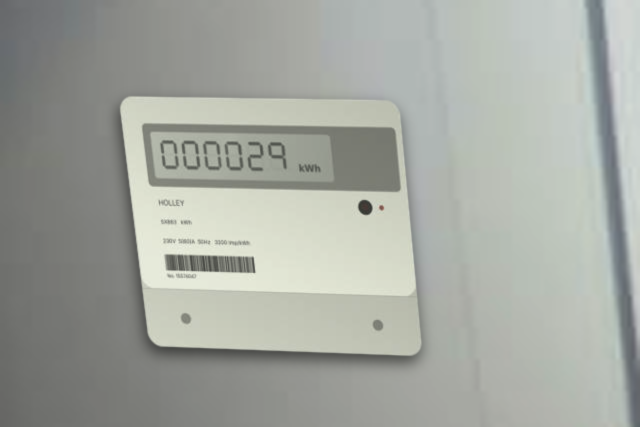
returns **29** kWh
